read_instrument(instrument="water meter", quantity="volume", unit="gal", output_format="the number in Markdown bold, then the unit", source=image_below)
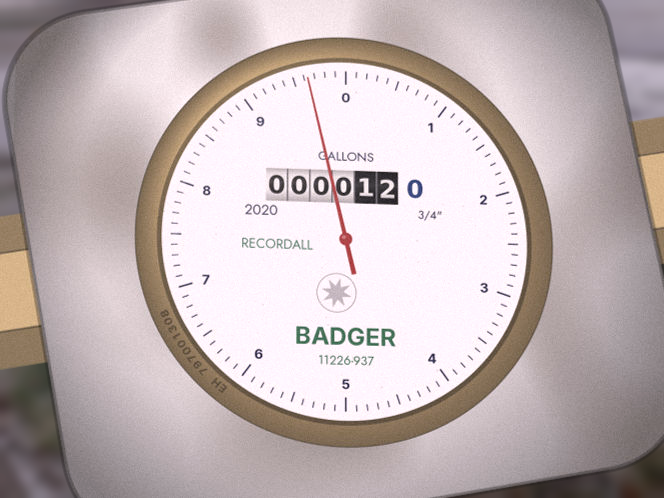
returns **119.6** gal
